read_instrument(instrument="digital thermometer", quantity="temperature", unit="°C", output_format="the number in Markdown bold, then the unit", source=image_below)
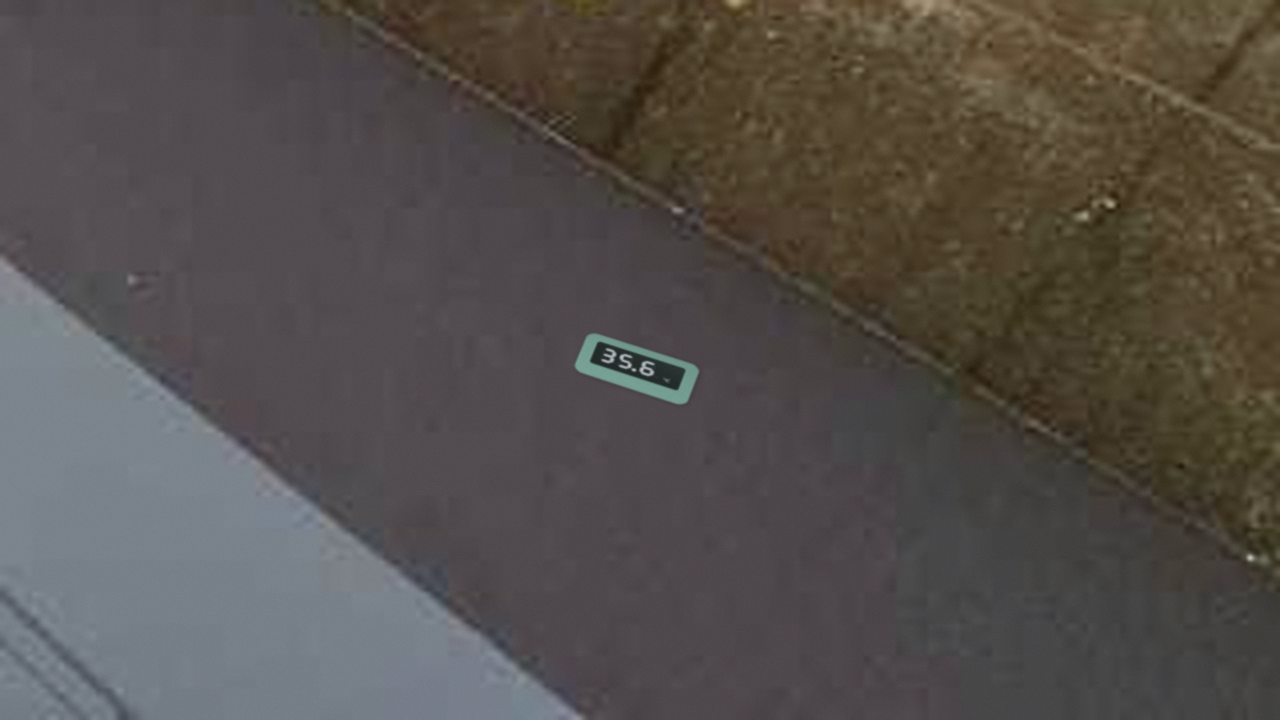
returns **35.6** °C
